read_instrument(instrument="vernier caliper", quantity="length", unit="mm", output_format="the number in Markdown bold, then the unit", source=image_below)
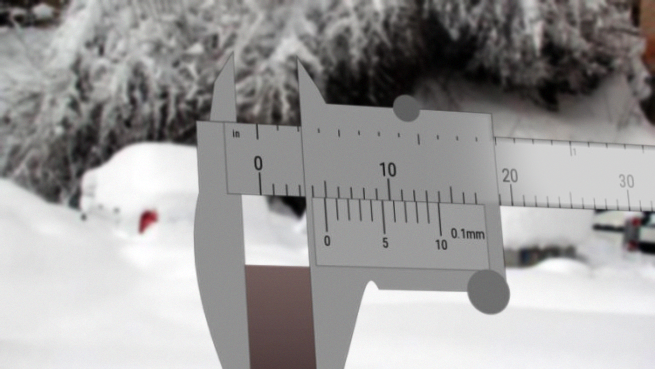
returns **4.9** mm
